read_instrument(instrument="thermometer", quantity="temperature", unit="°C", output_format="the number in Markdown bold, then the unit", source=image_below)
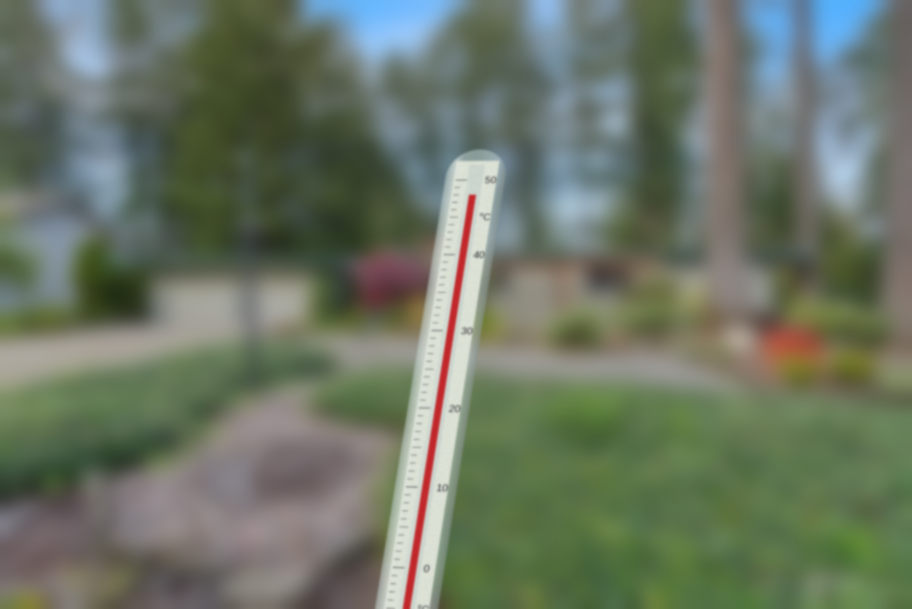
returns **48** °C
